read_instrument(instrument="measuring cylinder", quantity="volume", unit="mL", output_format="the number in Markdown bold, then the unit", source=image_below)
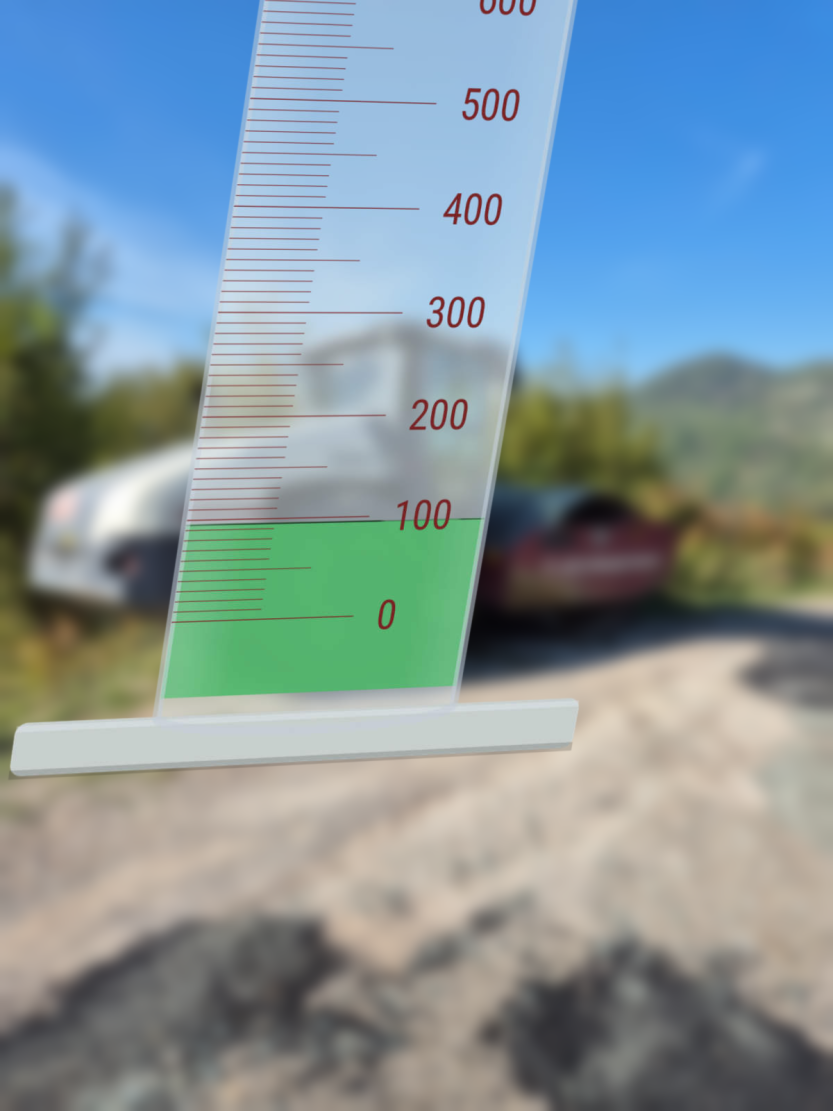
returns **95** mL
